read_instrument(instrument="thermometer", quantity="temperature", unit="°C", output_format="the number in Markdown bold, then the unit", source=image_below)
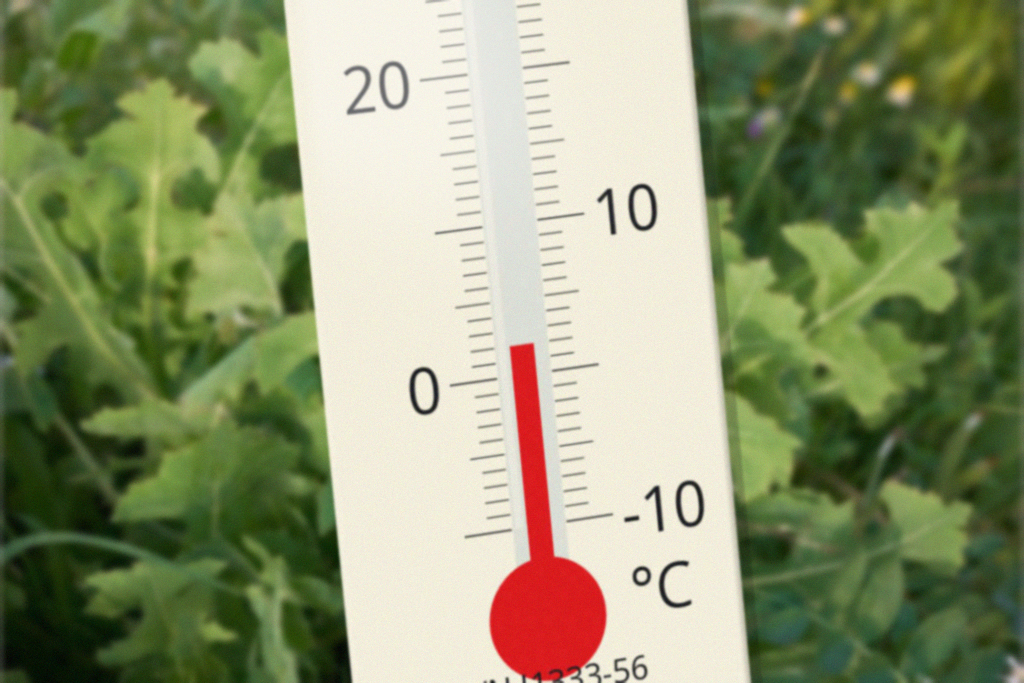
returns **2** °C
